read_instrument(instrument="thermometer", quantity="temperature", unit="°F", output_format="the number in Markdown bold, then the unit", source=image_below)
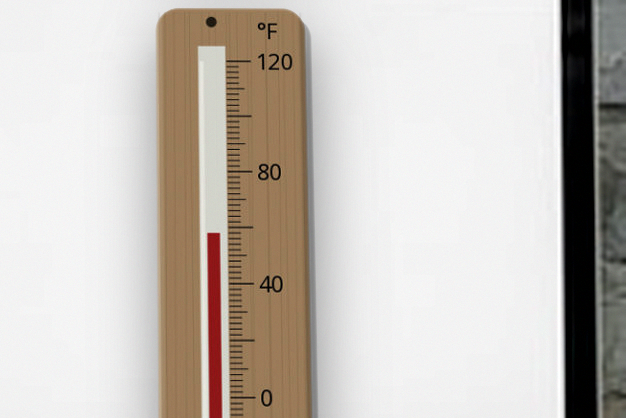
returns **58** °F
